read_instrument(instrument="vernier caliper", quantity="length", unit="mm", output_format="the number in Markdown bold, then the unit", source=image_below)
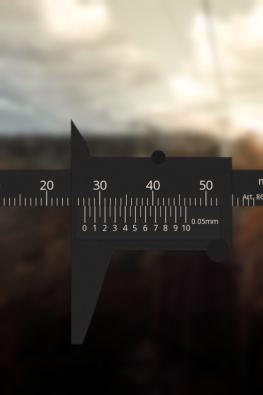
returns **27.2** mm
